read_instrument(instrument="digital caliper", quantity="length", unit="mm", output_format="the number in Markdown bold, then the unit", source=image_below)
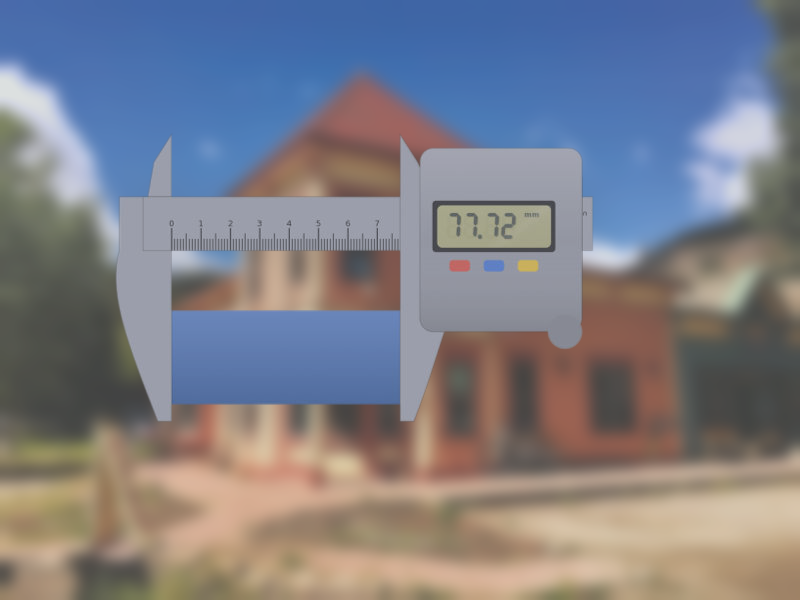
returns **77.72** mm
